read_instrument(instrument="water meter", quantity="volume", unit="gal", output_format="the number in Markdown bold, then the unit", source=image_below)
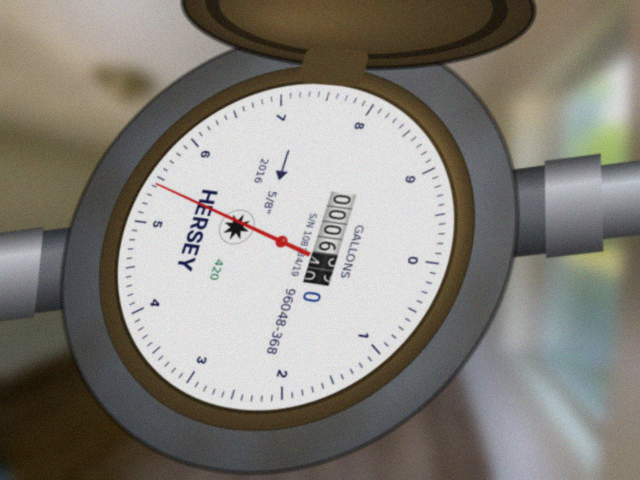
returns **6395.4** gal
